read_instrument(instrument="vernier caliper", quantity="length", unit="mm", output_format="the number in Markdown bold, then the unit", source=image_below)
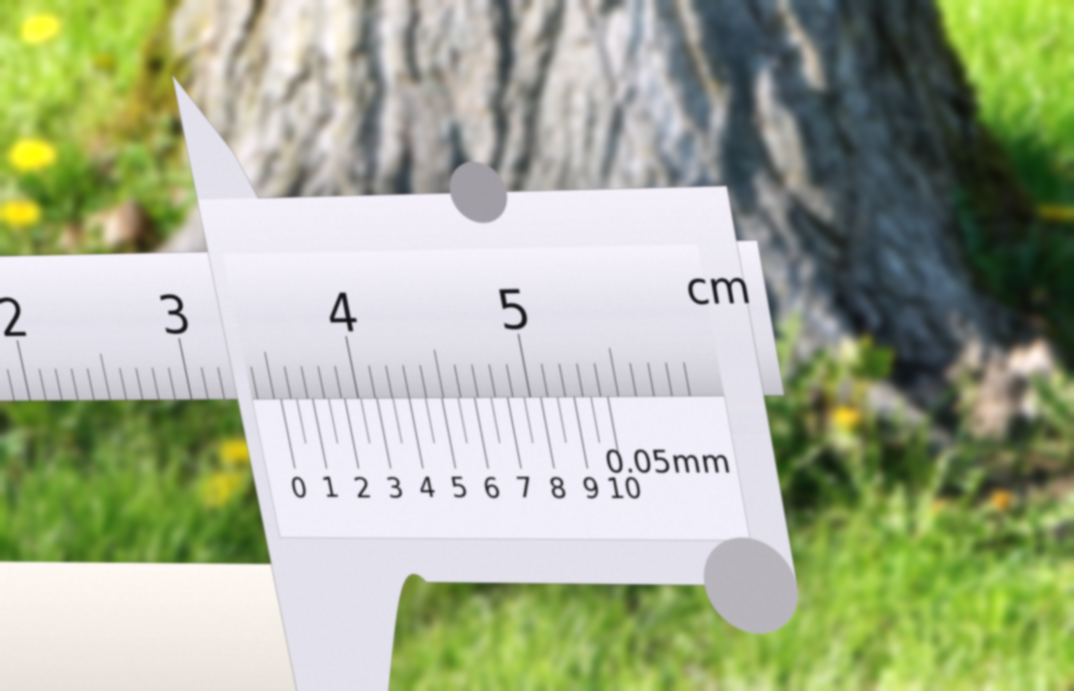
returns **35.4** mm
